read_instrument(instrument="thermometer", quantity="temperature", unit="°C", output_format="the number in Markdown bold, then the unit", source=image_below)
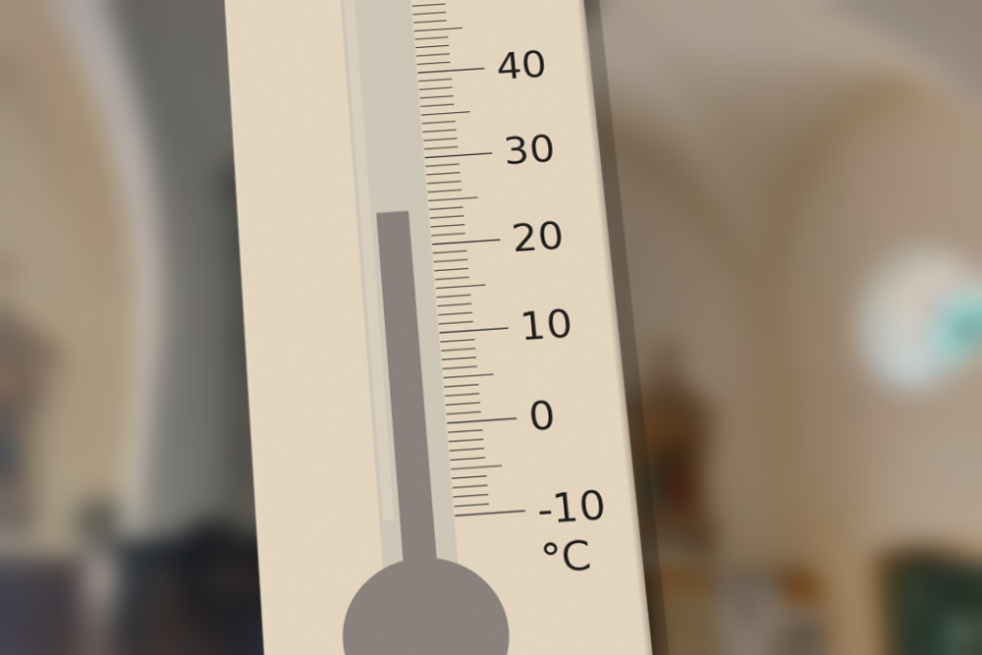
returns **24** °C
